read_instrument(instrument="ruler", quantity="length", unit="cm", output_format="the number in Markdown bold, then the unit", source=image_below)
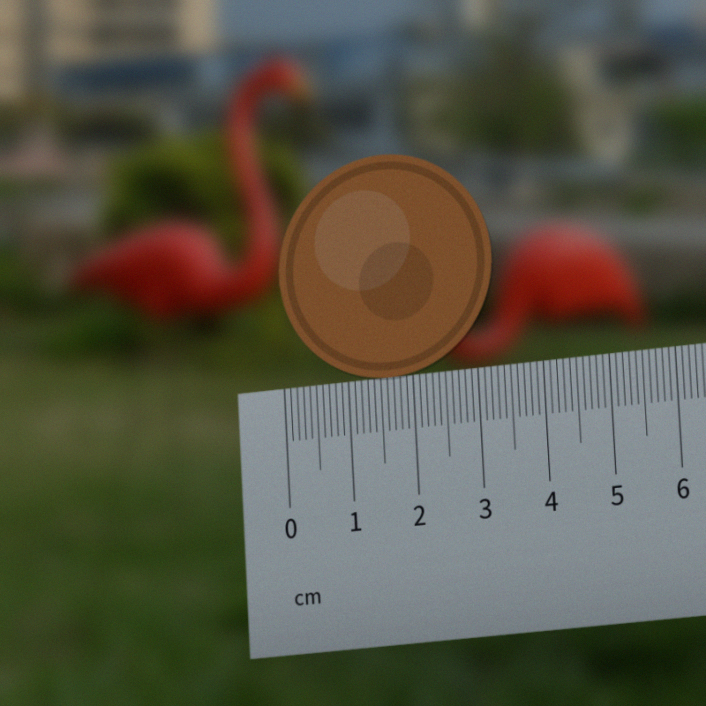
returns **3.3** cm
